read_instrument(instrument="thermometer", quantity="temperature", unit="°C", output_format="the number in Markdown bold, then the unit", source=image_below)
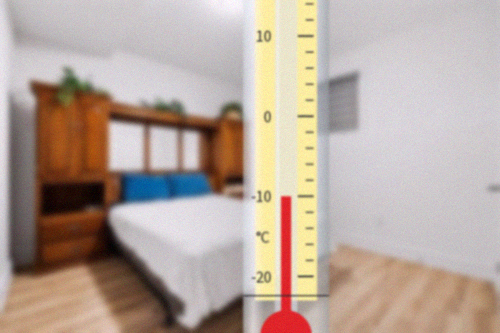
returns **-10** °C
